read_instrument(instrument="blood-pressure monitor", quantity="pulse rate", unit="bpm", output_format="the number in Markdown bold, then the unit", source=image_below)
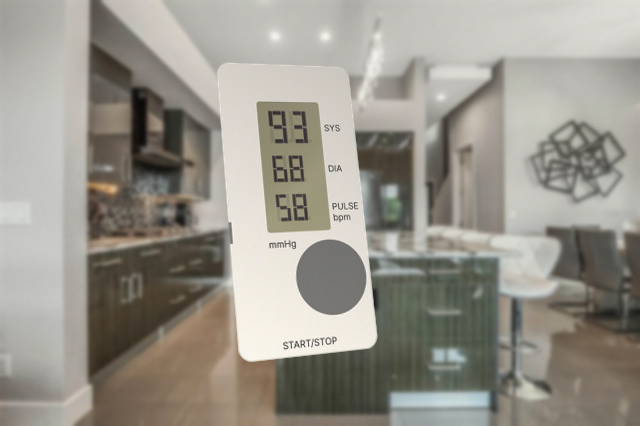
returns **58** bpm
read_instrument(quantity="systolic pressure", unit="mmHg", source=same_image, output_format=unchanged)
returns **93** mmHg
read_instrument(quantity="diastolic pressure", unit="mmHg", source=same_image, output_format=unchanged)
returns **68** mmHg
